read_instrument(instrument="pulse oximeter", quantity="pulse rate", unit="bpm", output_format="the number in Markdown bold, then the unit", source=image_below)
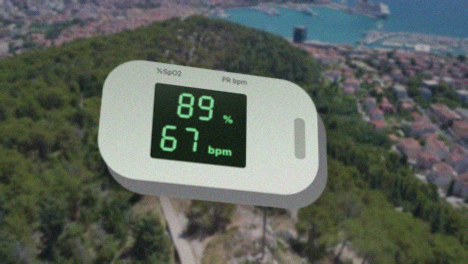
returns **67** bpm
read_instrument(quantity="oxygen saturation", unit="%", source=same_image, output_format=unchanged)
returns **89** %
